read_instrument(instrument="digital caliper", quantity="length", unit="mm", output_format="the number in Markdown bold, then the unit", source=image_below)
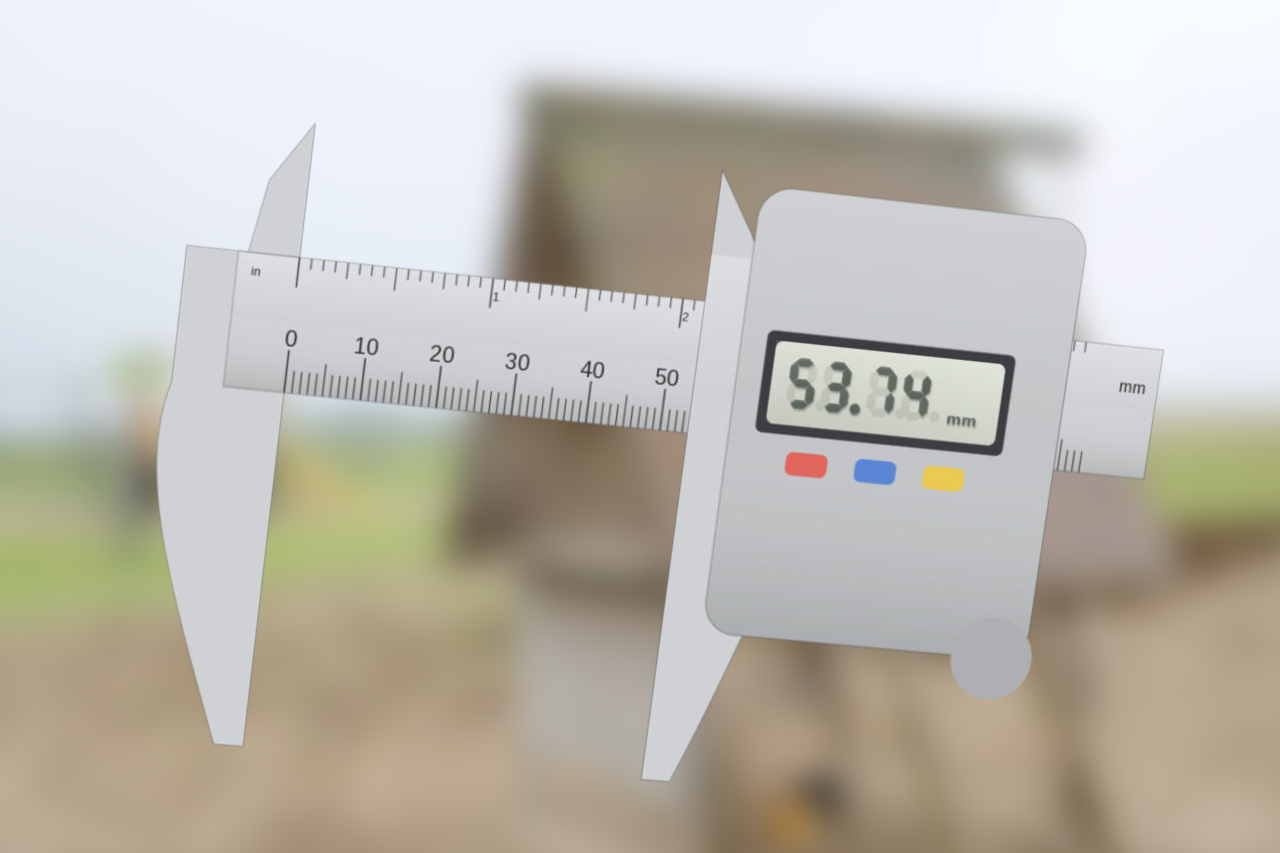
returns **53.74** mm
